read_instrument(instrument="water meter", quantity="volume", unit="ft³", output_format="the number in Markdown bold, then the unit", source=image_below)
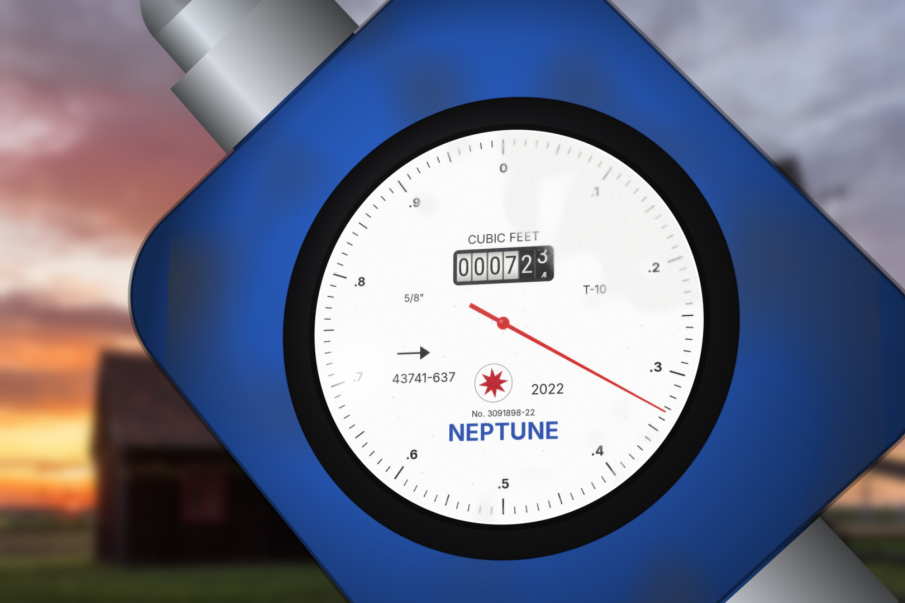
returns **723.33** ft³
